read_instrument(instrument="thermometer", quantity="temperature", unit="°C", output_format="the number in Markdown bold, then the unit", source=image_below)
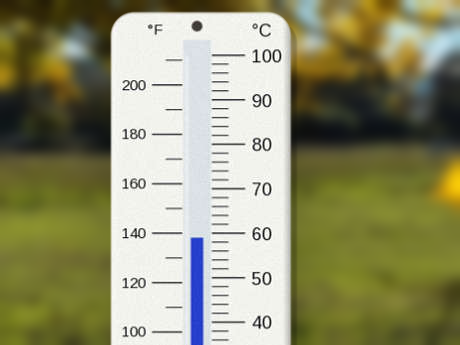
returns **59** °C
